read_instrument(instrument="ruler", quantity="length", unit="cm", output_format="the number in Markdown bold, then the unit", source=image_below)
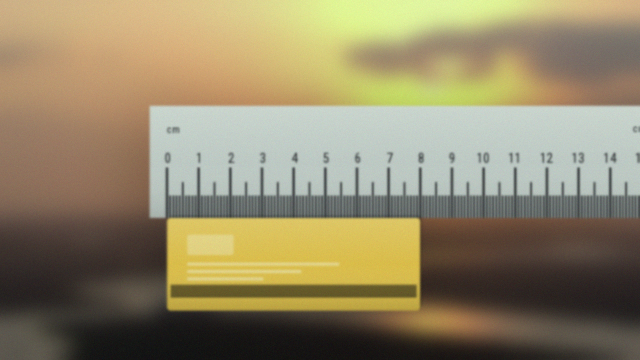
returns **8** cm
